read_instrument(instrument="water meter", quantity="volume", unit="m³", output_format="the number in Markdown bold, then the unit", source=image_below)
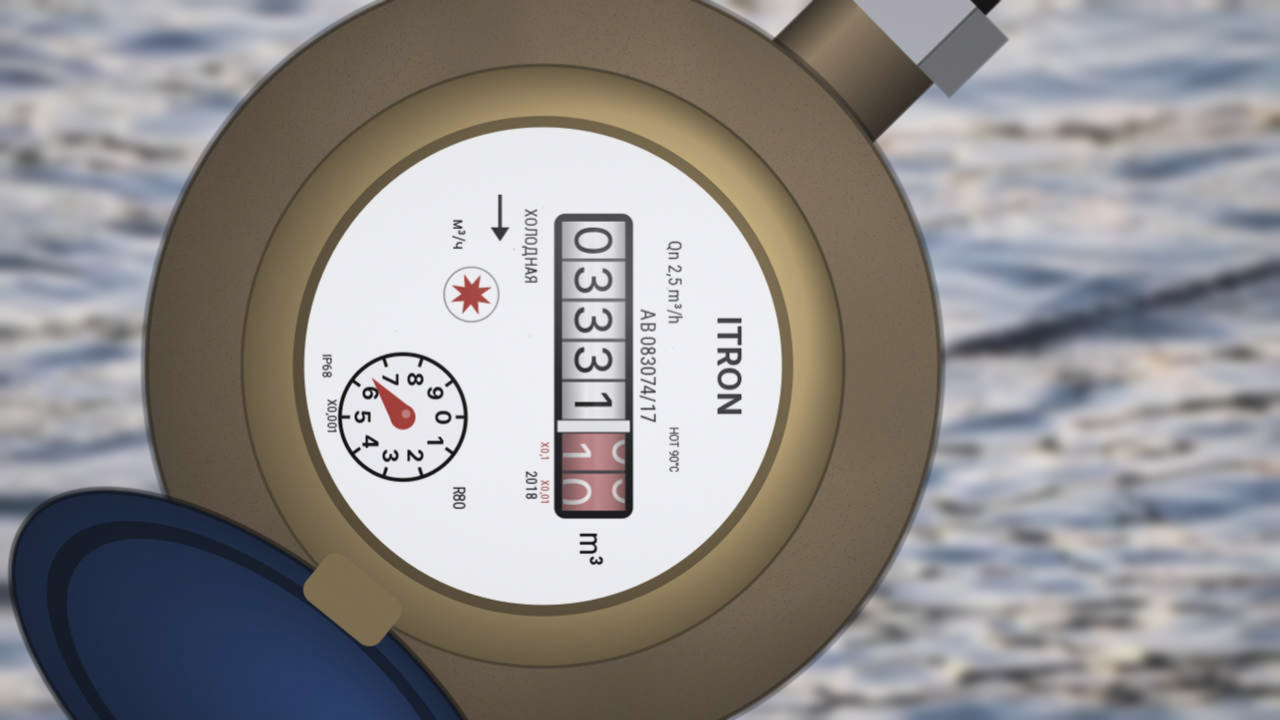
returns **3331.096** m³
